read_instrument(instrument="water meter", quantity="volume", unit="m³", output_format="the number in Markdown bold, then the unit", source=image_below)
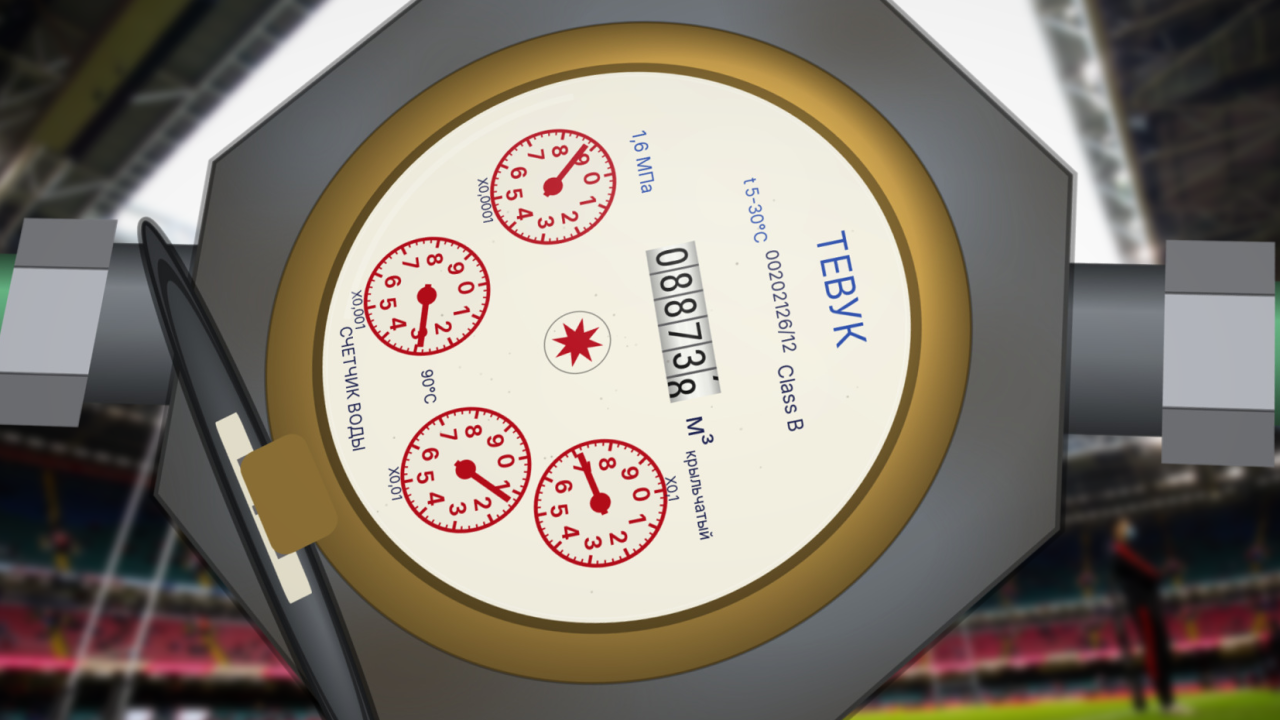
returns **88737.7128** m³
